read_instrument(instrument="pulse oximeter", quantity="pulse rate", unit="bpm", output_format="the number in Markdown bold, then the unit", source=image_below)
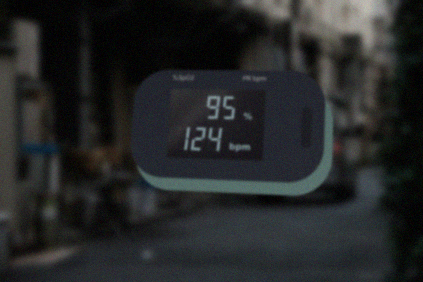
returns **124** bpm
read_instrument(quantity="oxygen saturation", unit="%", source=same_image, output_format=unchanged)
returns **95** %
